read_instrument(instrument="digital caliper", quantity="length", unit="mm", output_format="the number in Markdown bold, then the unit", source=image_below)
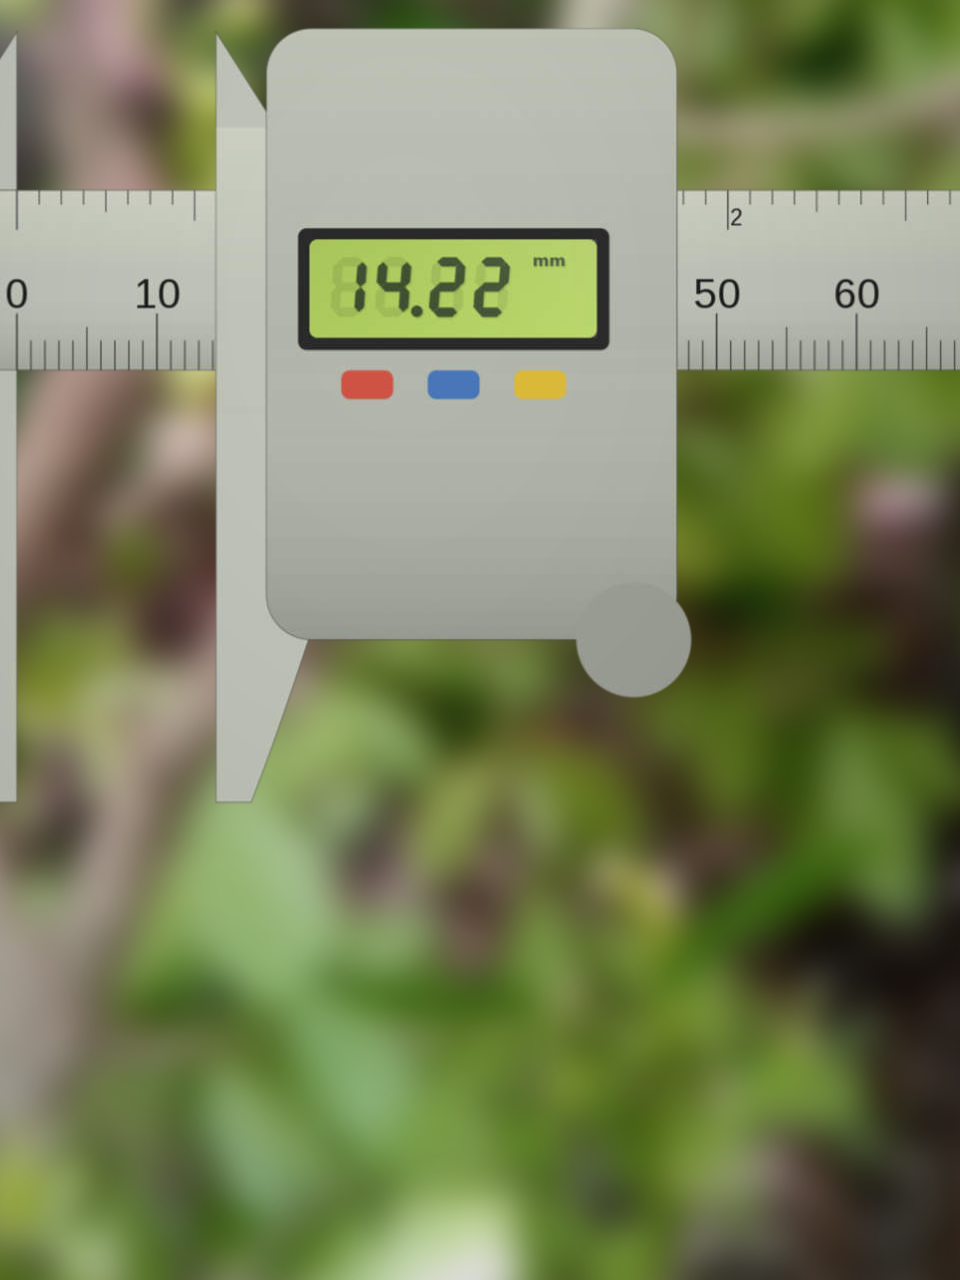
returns **14.22** mm
